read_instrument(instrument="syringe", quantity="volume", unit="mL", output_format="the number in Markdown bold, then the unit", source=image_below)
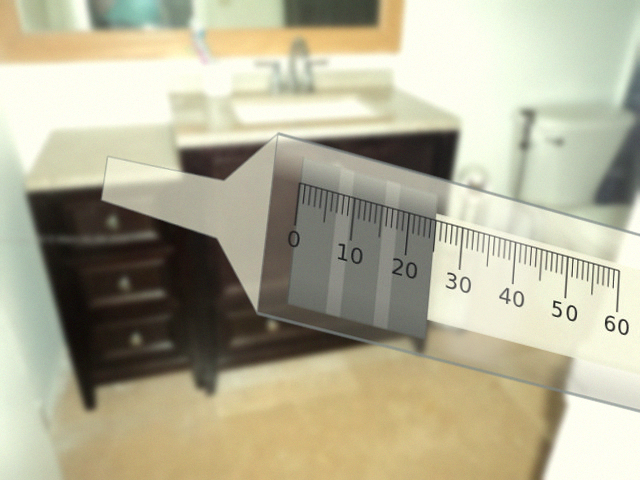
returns **0** mL
